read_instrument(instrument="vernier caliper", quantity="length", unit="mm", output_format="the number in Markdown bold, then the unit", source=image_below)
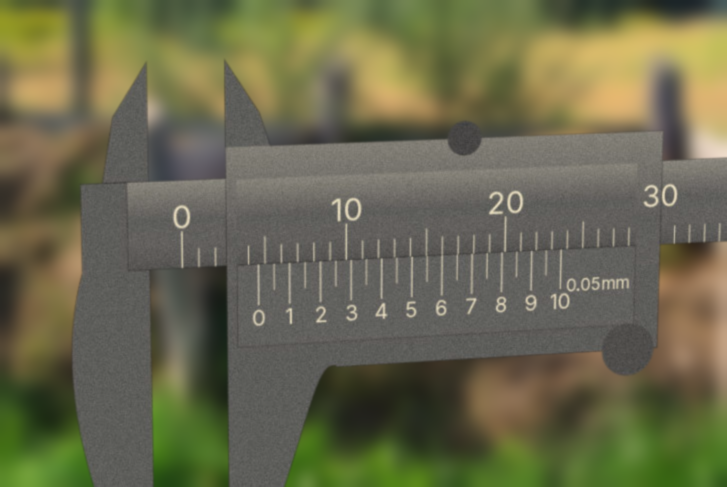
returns **4.6** mm
